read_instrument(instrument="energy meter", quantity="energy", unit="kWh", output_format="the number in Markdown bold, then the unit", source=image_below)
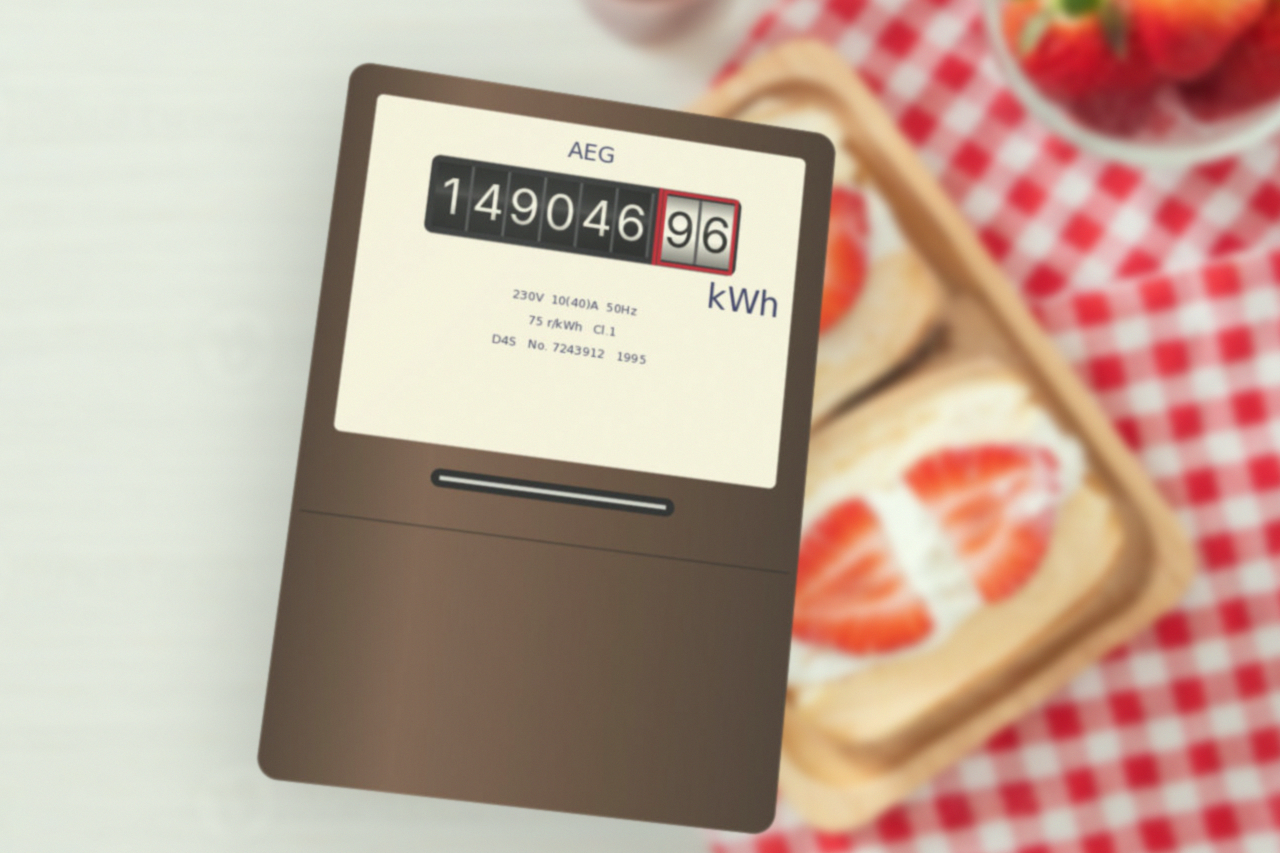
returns **149046.96** kWh
